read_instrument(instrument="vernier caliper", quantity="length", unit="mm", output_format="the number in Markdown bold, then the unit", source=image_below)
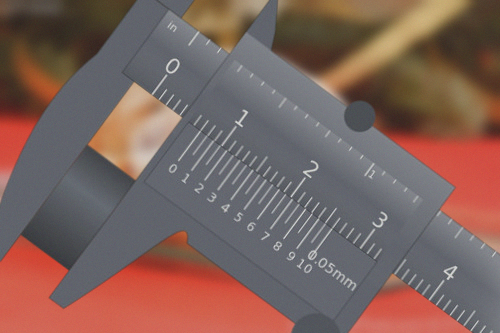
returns **7.0** mm
